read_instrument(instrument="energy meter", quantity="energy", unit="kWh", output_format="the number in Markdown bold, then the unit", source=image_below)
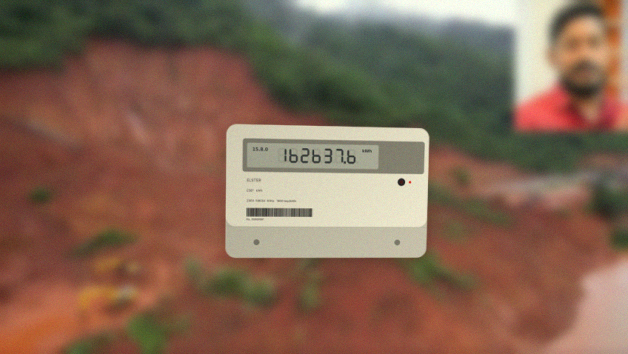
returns **162637.6** kWh
